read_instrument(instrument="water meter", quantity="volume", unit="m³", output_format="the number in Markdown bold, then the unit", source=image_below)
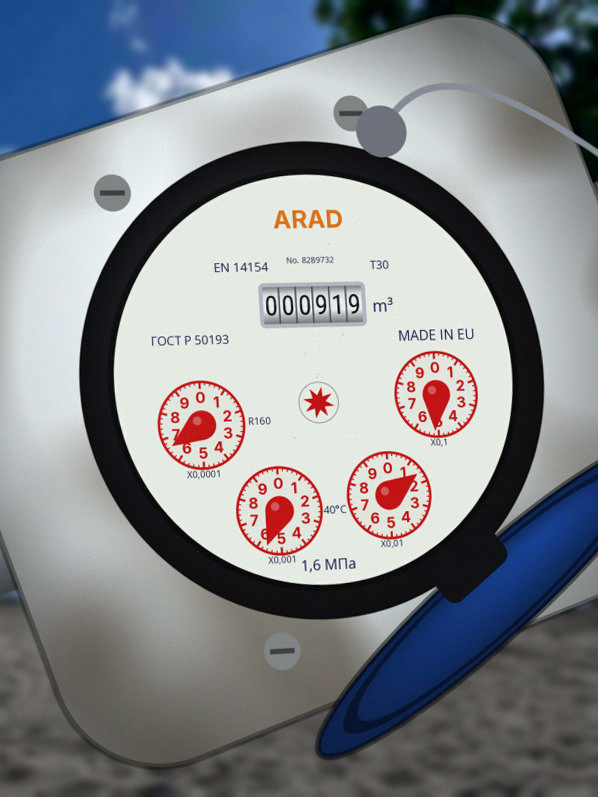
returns **919.5156** m³
